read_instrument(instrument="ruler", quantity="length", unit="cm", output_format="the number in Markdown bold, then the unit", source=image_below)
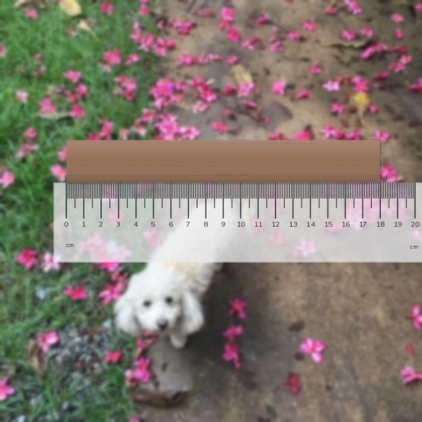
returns **18** cm
